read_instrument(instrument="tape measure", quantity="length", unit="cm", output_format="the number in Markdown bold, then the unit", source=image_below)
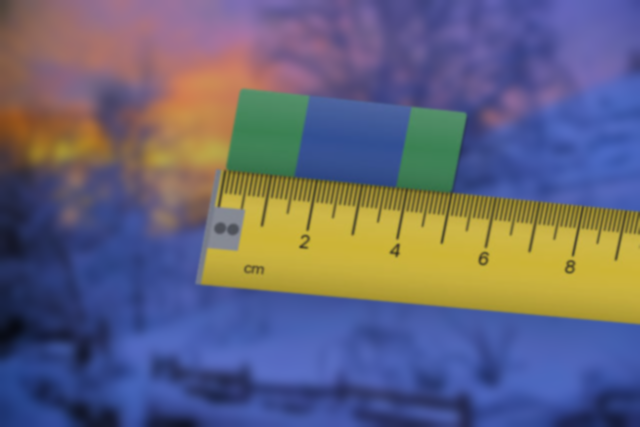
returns **5** cm
